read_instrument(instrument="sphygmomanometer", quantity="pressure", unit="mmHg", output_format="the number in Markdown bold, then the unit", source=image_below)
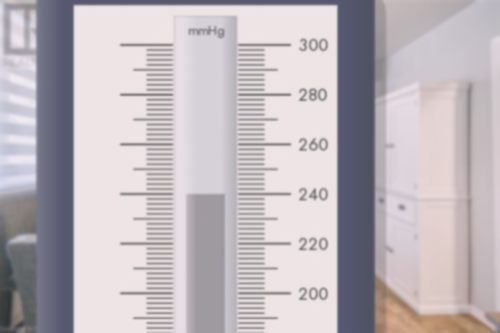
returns **240** mmHg
